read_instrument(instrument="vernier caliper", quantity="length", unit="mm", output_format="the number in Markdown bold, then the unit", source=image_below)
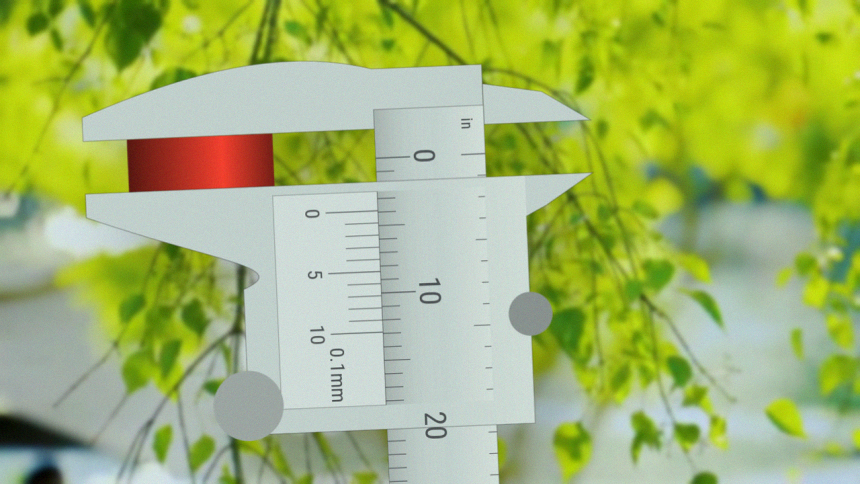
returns **3.9** mm
